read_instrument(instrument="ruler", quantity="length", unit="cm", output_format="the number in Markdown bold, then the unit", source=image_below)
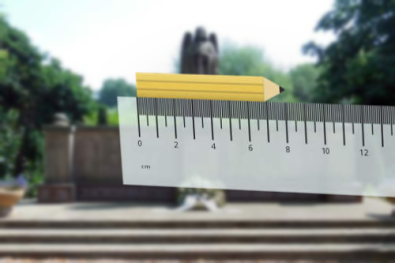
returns **8** cm
